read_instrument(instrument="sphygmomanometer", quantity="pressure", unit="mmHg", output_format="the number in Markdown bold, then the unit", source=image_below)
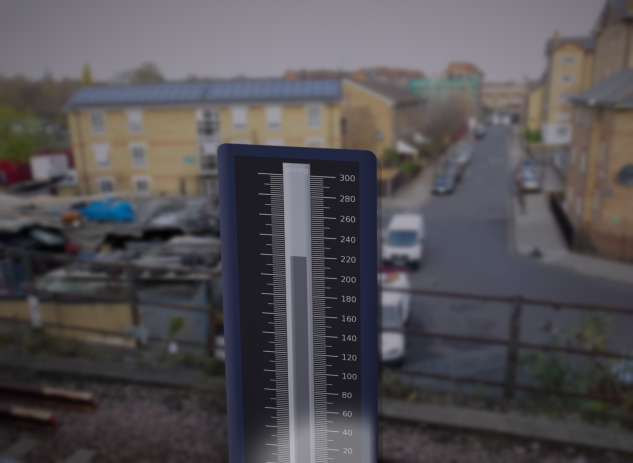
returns **220** mmHg
